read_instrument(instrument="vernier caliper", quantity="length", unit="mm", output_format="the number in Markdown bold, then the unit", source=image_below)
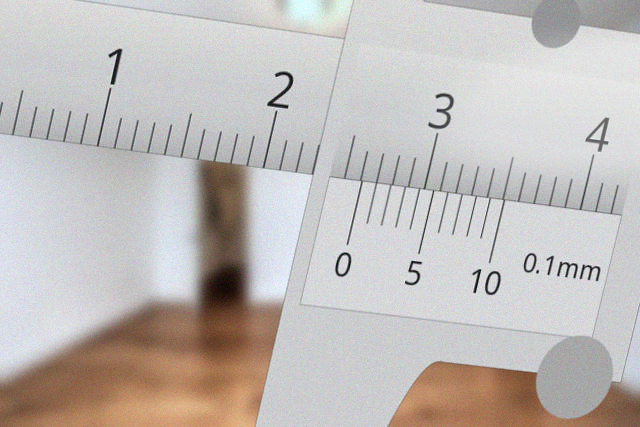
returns **26.1** mm
